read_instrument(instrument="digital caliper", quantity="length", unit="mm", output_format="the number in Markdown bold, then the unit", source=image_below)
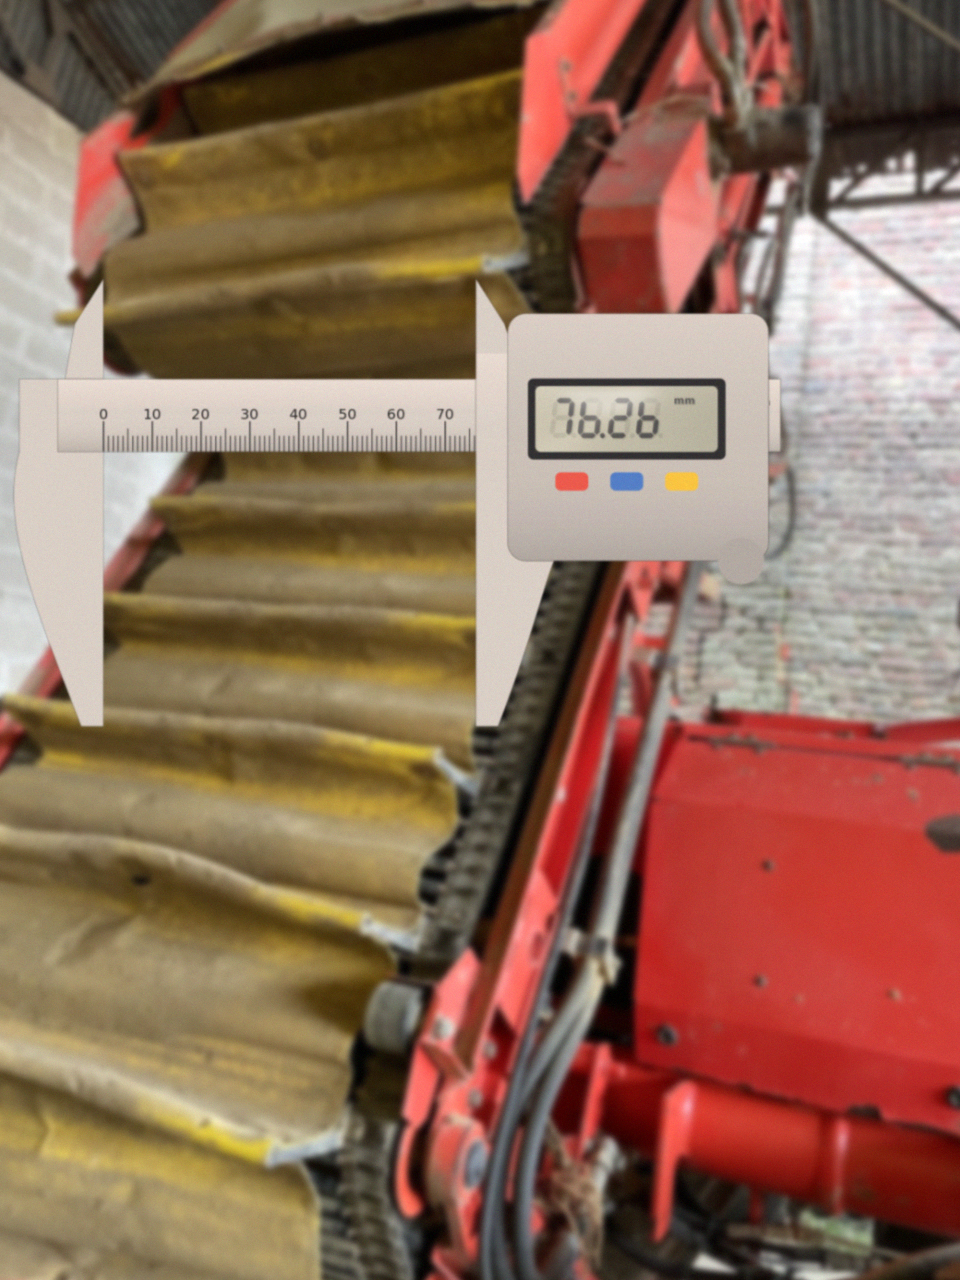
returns **76.26** mm
